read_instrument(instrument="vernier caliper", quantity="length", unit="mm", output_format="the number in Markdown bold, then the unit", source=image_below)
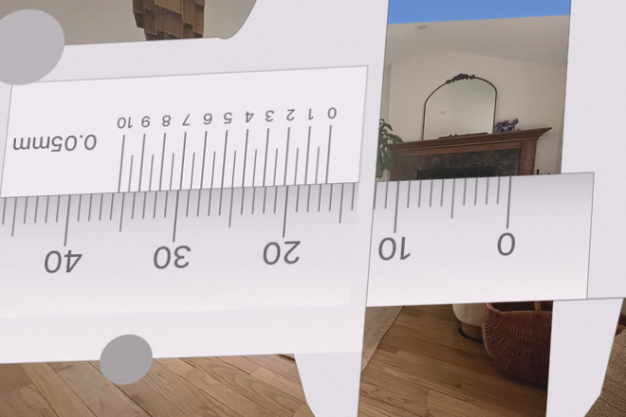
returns **16.5** mm
